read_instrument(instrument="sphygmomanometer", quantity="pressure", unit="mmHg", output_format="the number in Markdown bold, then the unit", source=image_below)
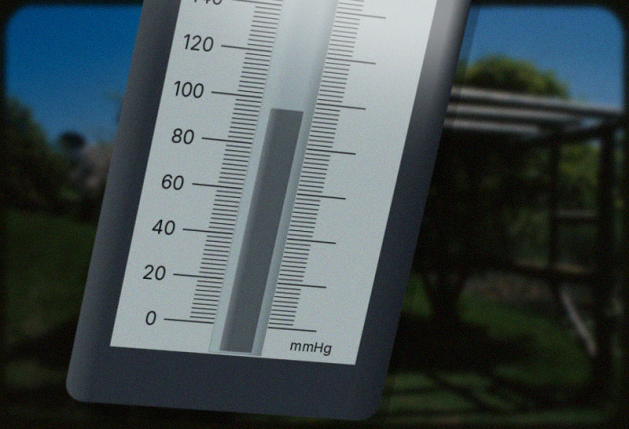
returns **96** mmHg
